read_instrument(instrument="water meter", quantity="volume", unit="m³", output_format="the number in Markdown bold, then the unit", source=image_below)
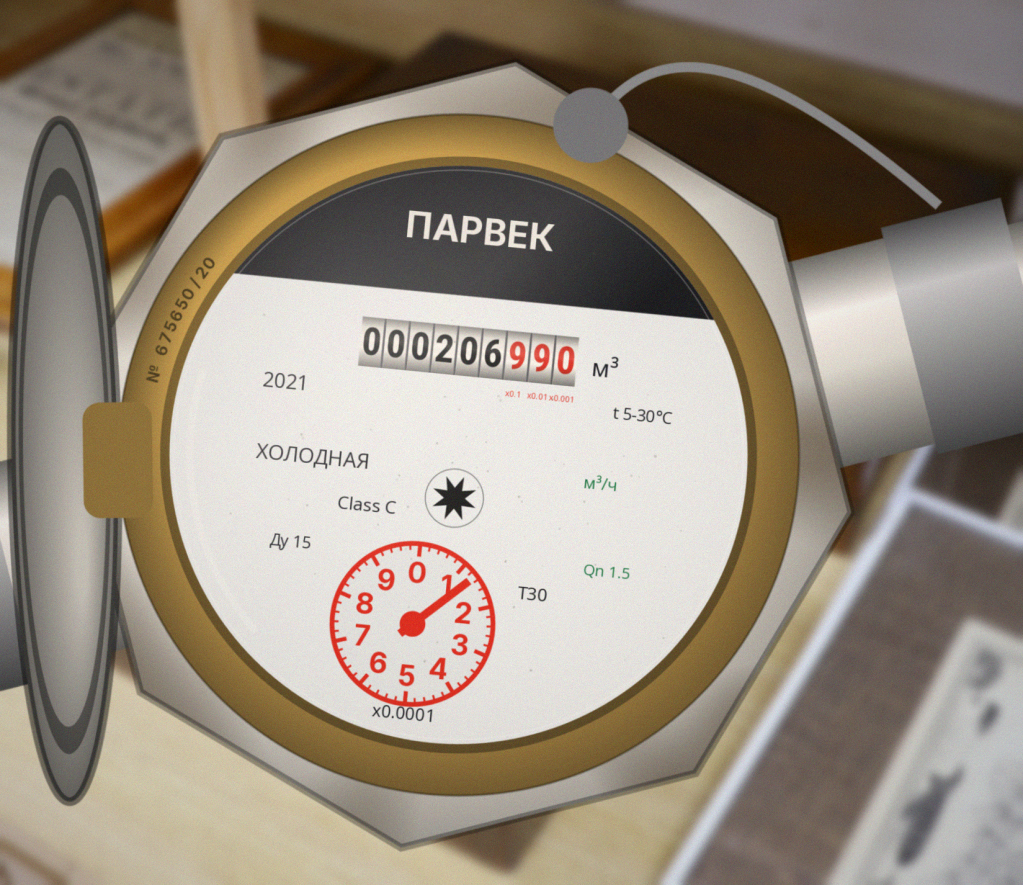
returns **206.9901** m³
